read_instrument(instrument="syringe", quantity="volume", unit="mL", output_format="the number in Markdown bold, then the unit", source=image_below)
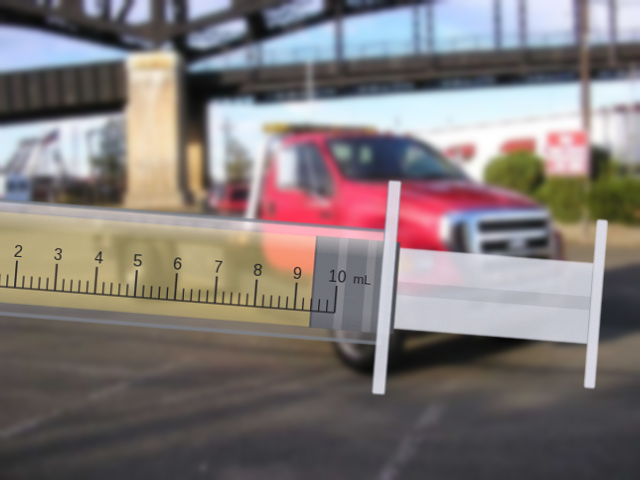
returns **9.4** mL
